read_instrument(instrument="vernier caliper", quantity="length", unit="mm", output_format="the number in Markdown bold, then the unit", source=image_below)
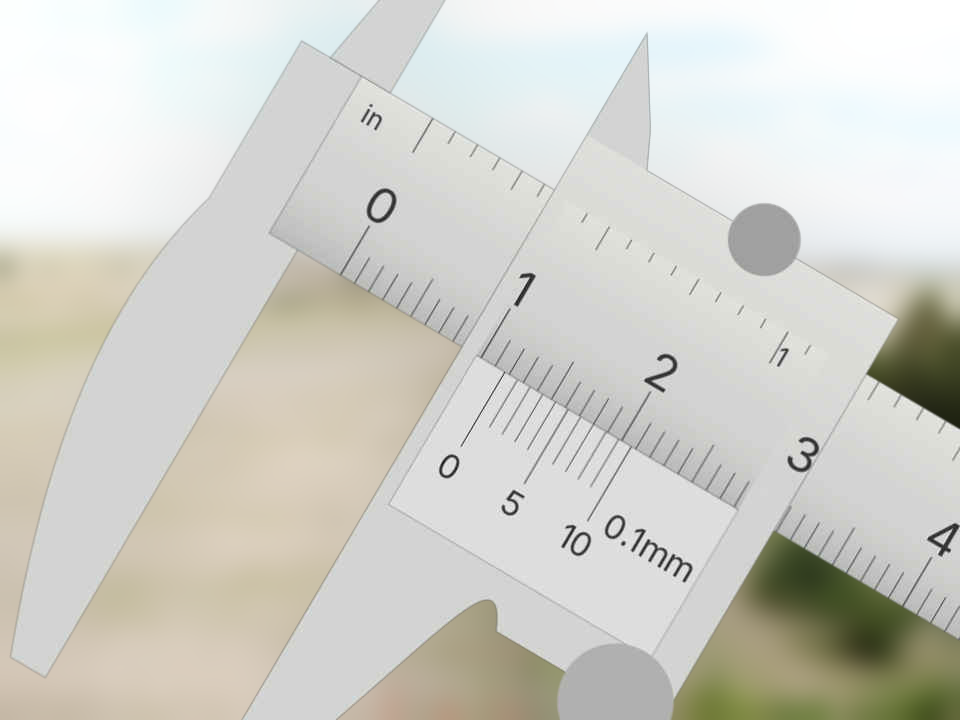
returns **11.7** mm
